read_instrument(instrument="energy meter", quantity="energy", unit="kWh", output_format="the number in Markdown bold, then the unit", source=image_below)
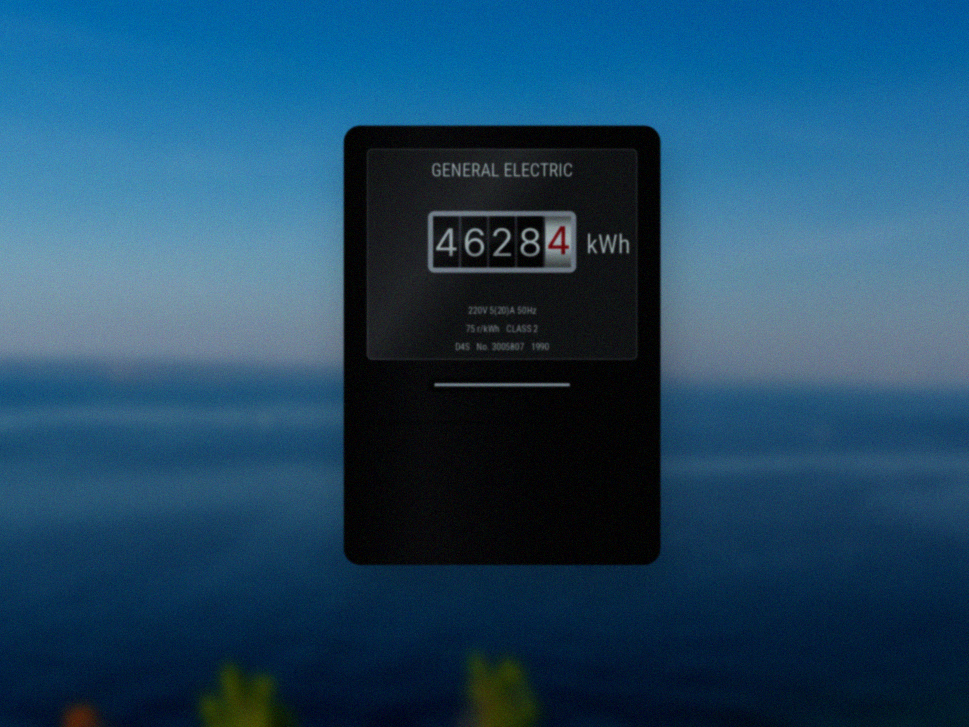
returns **4628.4** kWh
